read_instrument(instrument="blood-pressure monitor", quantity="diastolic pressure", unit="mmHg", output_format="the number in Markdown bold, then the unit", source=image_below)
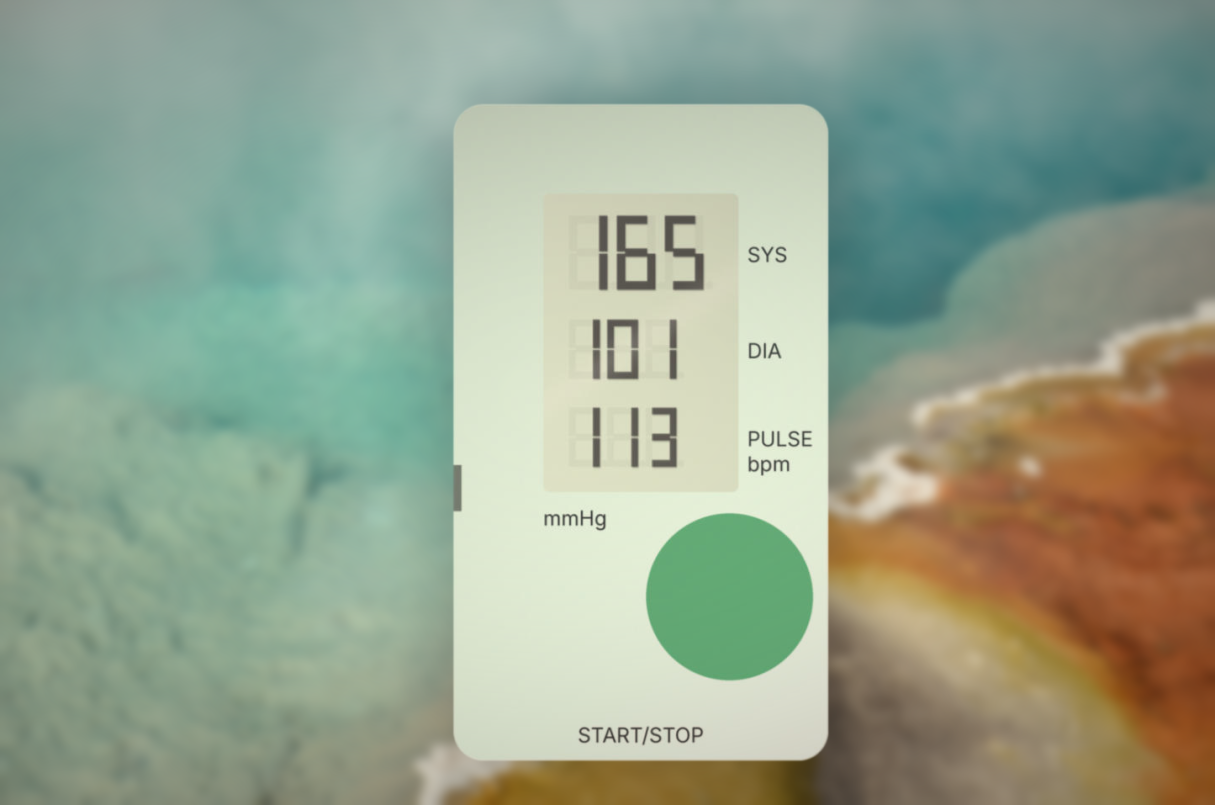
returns **101** mmHg
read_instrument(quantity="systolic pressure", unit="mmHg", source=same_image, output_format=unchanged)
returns **165** mmHg
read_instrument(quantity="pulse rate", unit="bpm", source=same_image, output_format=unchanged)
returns **113** bpm
